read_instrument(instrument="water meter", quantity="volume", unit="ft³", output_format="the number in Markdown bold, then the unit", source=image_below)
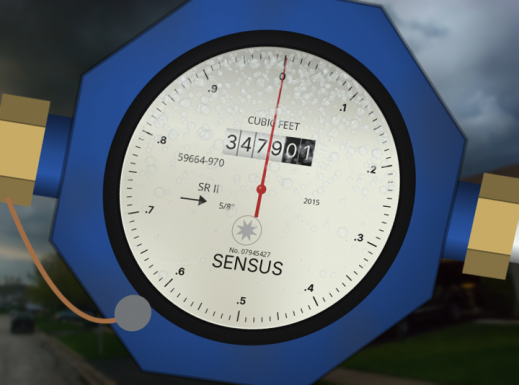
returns **347901.00** ft³
